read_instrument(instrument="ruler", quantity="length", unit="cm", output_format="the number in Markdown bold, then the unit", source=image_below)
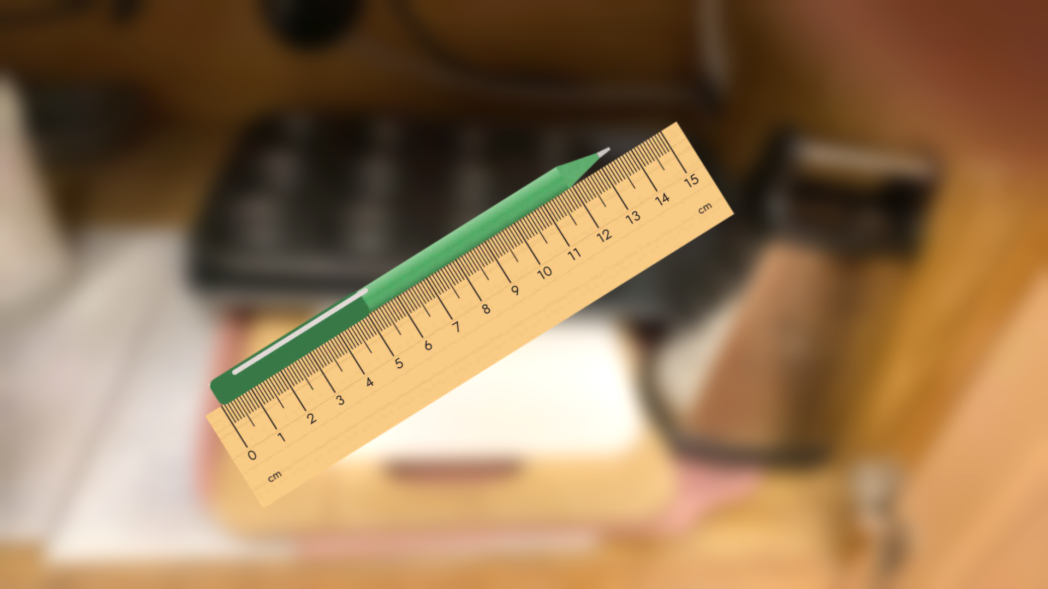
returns **13.5** cm
